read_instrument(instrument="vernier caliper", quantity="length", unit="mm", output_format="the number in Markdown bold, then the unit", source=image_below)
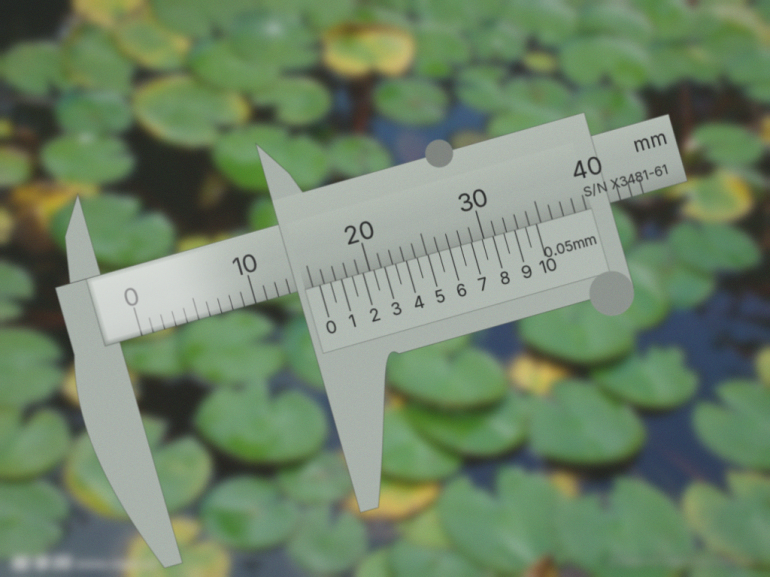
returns **15.6** mm
